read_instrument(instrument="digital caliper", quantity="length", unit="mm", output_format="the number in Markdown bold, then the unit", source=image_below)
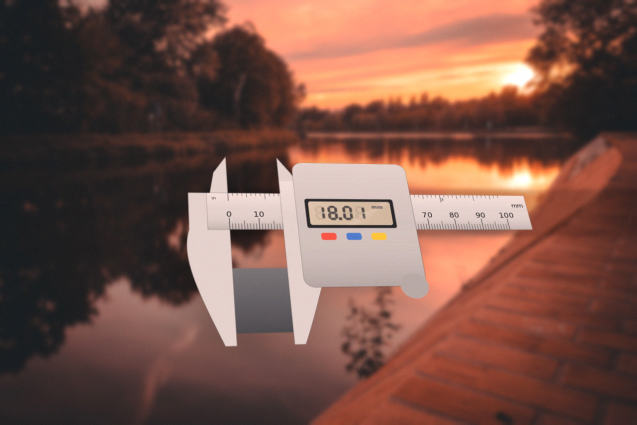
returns **18.01** mm
